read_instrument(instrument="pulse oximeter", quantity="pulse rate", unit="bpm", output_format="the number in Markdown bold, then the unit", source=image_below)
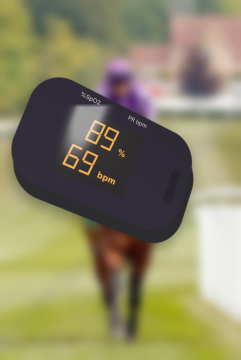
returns **69** bpm
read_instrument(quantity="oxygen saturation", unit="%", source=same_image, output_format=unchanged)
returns **89** %
